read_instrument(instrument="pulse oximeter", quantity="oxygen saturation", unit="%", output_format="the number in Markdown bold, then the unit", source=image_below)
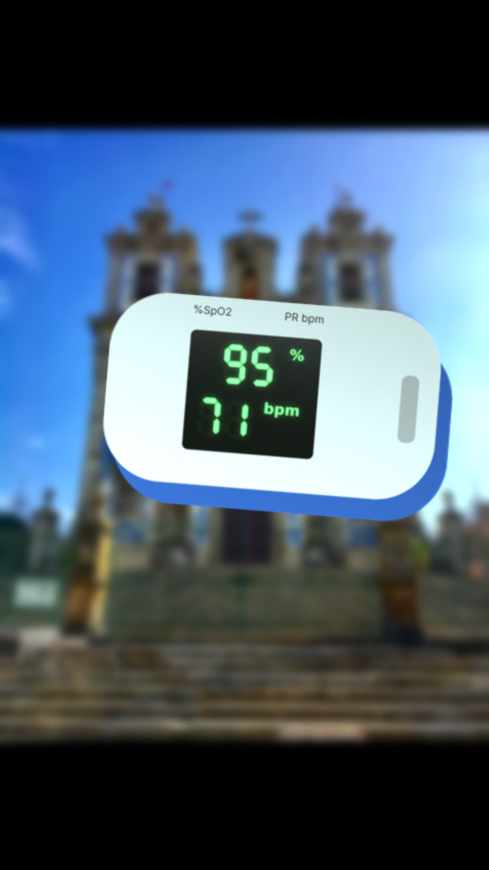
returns **95** %
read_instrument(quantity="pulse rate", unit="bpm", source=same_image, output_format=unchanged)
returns **71** bpm
